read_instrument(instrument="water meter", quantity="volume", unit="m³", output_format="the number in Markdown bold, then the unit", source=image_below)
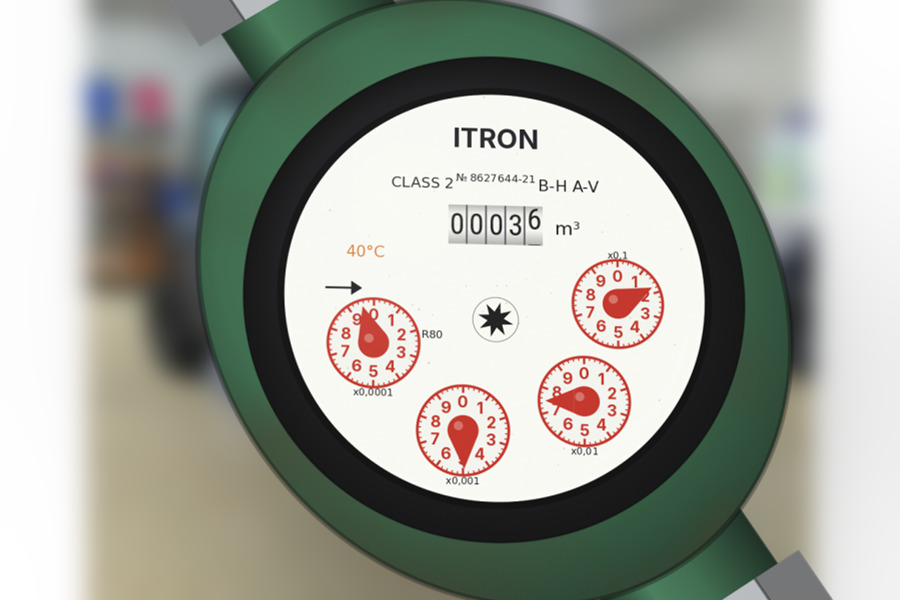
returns **36.1749** m³
